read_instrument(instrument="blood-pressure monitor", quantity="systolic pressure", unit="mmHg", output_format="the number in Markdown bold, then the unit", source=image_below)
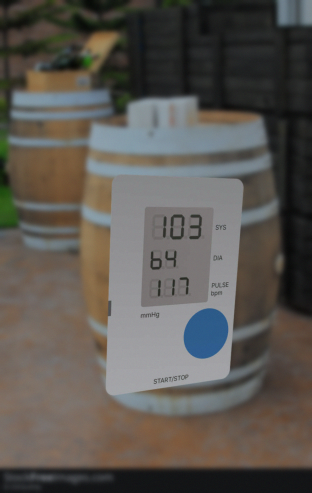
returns **103** mmHg
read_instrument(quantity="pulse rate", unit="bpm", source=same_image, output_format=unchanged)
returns **117** bpm
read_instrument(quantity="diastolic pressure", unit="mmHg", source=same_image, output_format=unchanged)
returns **64** mmHg
